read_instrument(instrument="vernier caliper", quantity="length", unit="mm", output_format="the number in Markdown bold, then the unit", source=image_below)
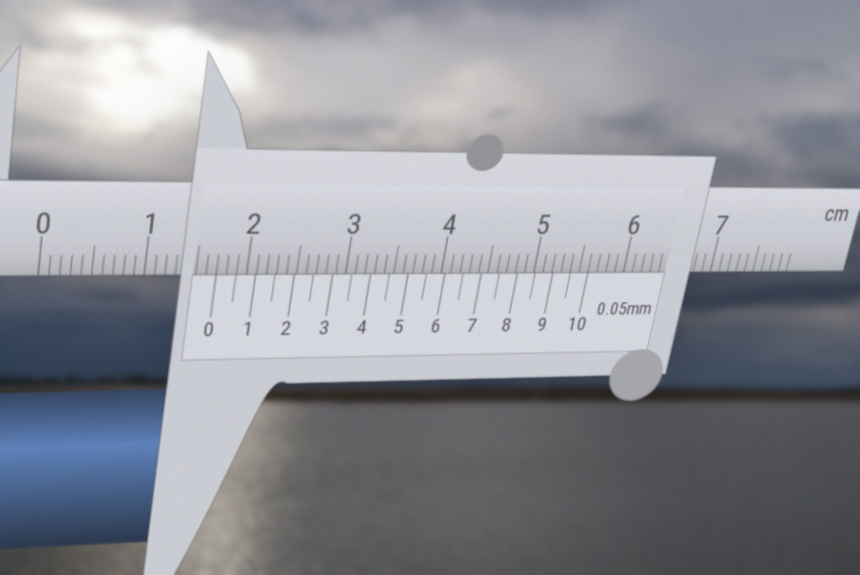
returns **17.0** mm
